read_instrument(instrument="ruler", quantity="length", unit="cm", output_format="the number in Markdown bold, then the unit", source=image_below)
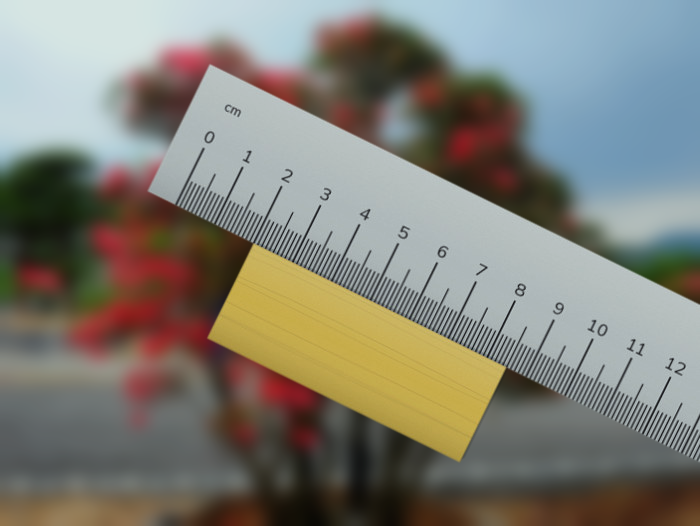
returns **6.5** cm
